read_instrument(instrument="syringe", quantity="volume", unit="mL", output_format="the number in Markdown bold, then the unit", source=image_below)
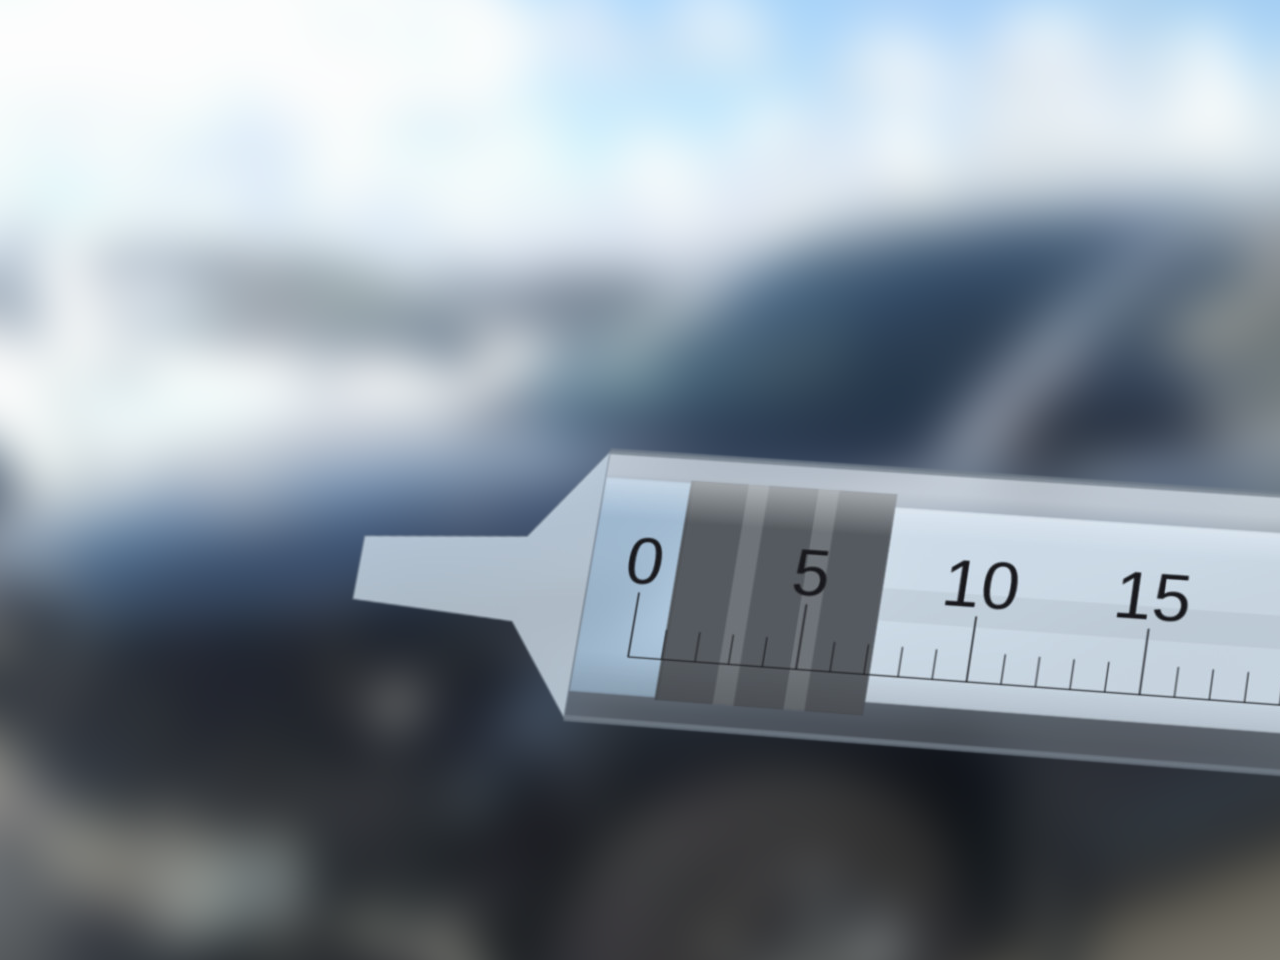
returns **1** mL
